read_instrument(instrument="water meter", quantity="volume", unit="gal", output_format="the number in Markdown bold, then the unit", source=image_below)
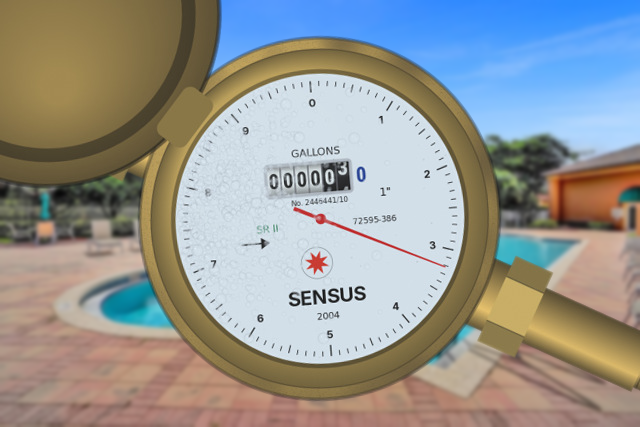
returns **33.2** gal
